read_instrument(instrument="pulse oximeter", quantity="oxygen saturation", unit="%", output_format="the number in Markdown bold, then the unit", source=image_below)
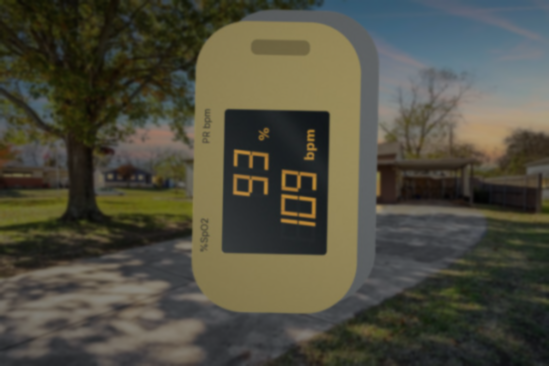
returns **93** %
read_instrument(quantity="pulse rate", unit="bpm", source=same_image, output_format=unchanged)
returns **109** bpm
